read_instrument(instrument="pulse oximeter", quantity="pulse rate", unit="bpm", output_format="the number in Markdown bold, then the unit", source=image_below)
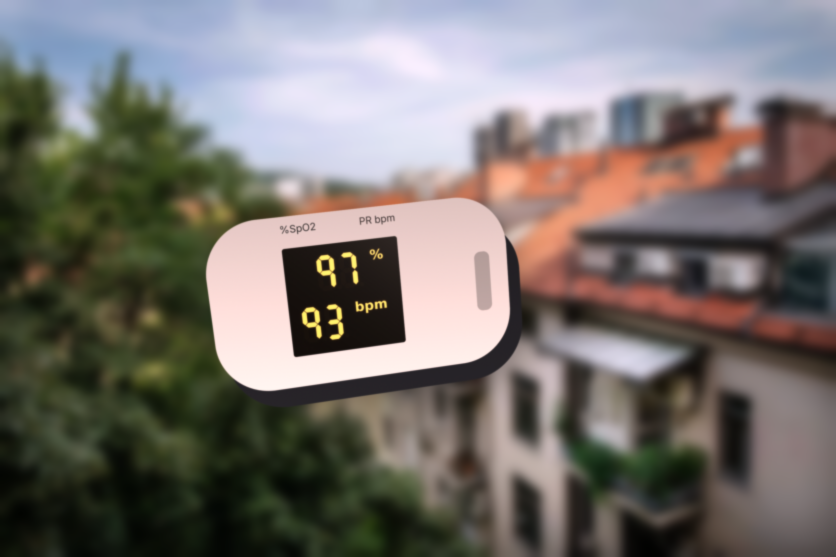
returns **93** bpm
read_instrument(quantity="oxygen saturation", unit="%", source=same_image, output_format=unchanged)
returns **97** %
